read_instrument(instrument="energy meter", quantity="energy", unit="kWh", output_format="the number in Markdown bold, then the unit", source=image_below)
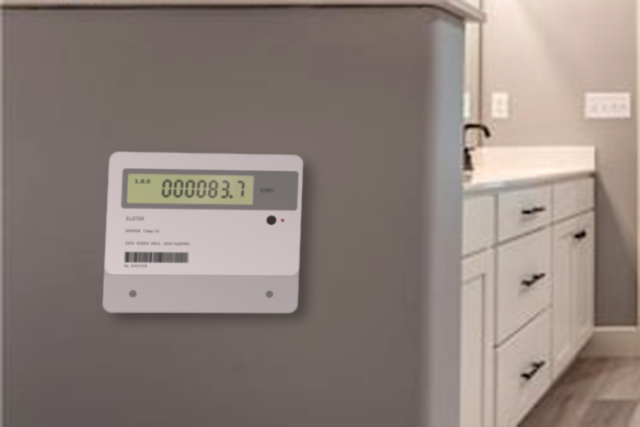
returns **83.7** kWh
